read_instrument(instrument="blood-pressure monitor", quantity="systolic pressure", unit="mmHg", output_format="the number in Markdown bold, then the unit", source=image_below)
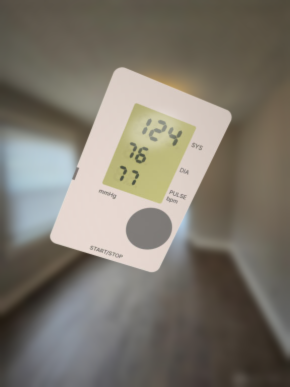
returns **124** mmHg
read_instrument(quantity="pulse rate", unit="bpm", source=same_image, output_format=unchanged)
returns **77** bpm
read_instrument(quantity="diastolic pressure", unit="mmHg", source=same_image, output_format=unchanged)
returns **76** mmHg
